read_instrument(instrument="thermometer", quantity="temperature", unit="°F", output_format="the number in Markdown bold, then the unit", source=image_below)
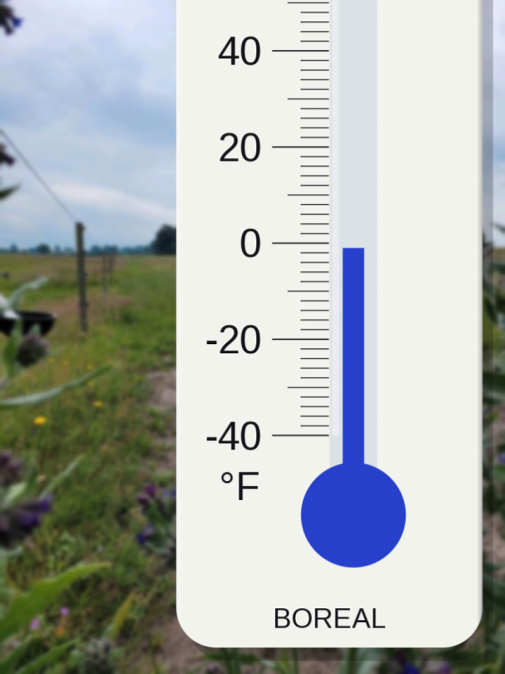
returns **-1** °F
